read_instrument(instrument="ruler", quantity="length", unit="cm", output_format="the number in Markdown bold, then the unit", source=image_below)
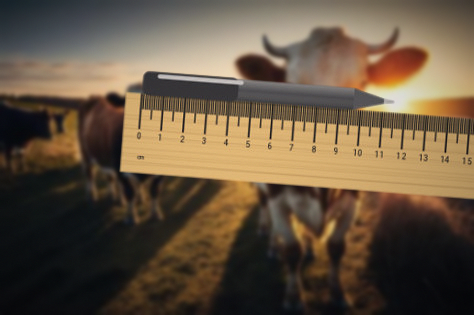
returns **11.5** cm
